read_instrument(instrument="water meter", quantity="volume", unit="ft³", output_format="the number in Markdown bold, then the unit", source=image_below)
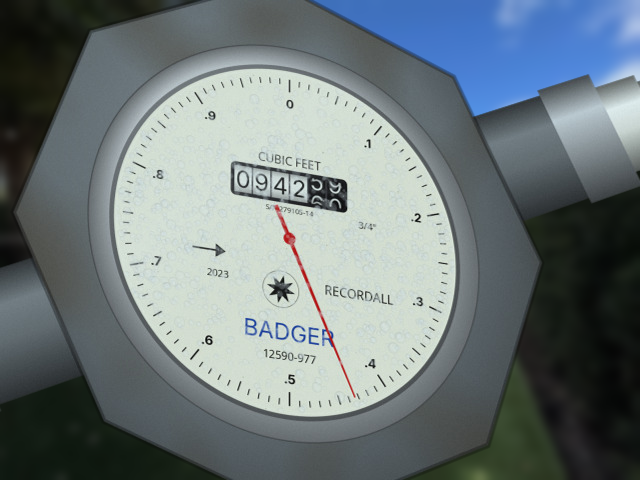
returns **94259.43** ft³
